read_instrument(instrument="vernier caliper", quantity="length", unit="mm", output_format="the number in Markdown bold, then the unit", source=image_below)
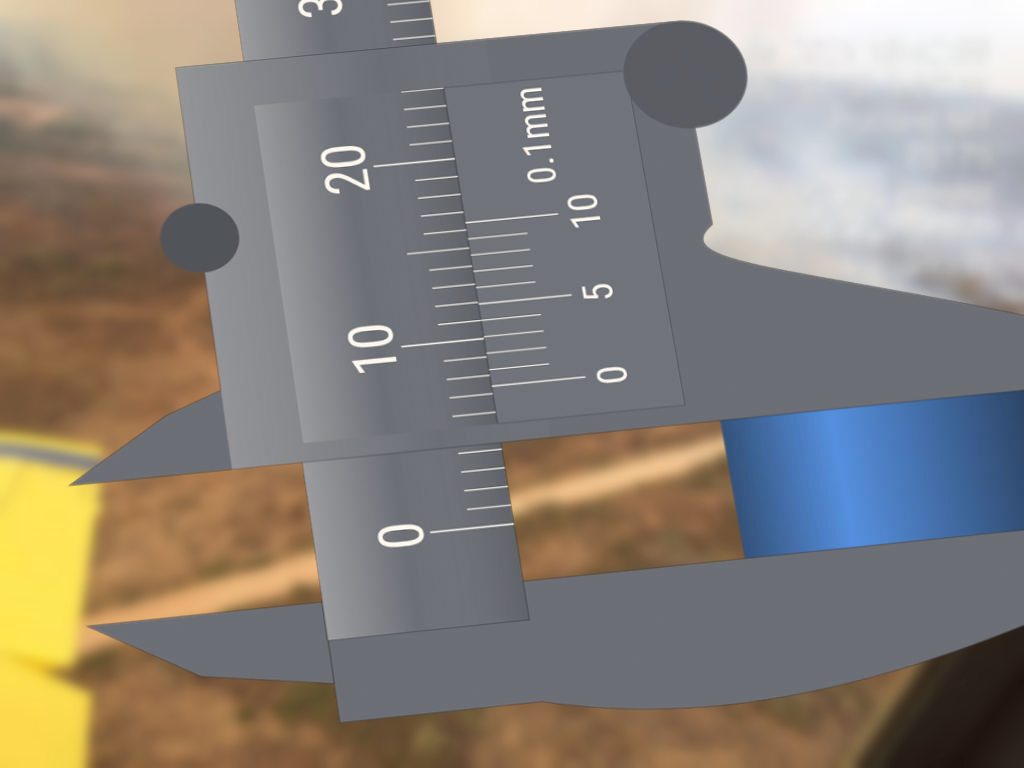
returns **7.4** mm
